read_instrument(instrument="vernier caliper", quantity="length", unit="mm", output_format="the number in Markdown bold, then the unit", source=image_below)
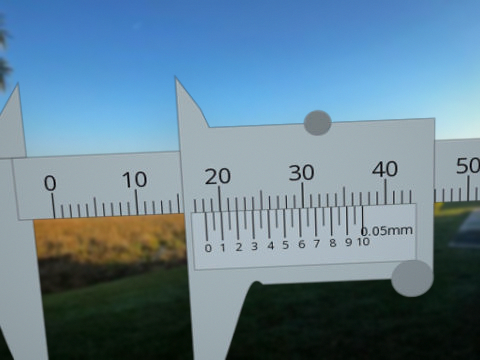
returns **18.2** mm
